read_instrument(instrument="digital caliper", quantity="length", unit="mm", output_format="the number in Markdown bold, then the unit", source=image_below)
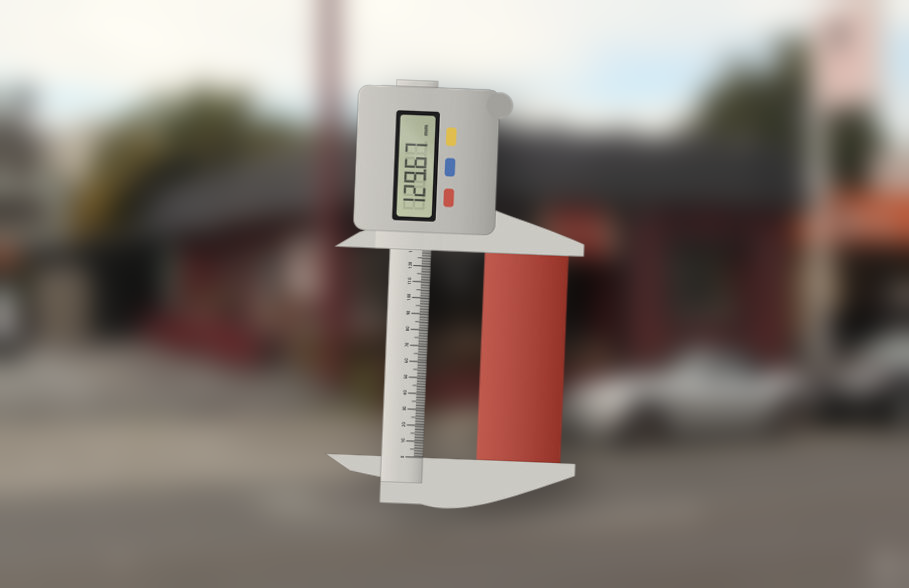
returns **129.67** mm
